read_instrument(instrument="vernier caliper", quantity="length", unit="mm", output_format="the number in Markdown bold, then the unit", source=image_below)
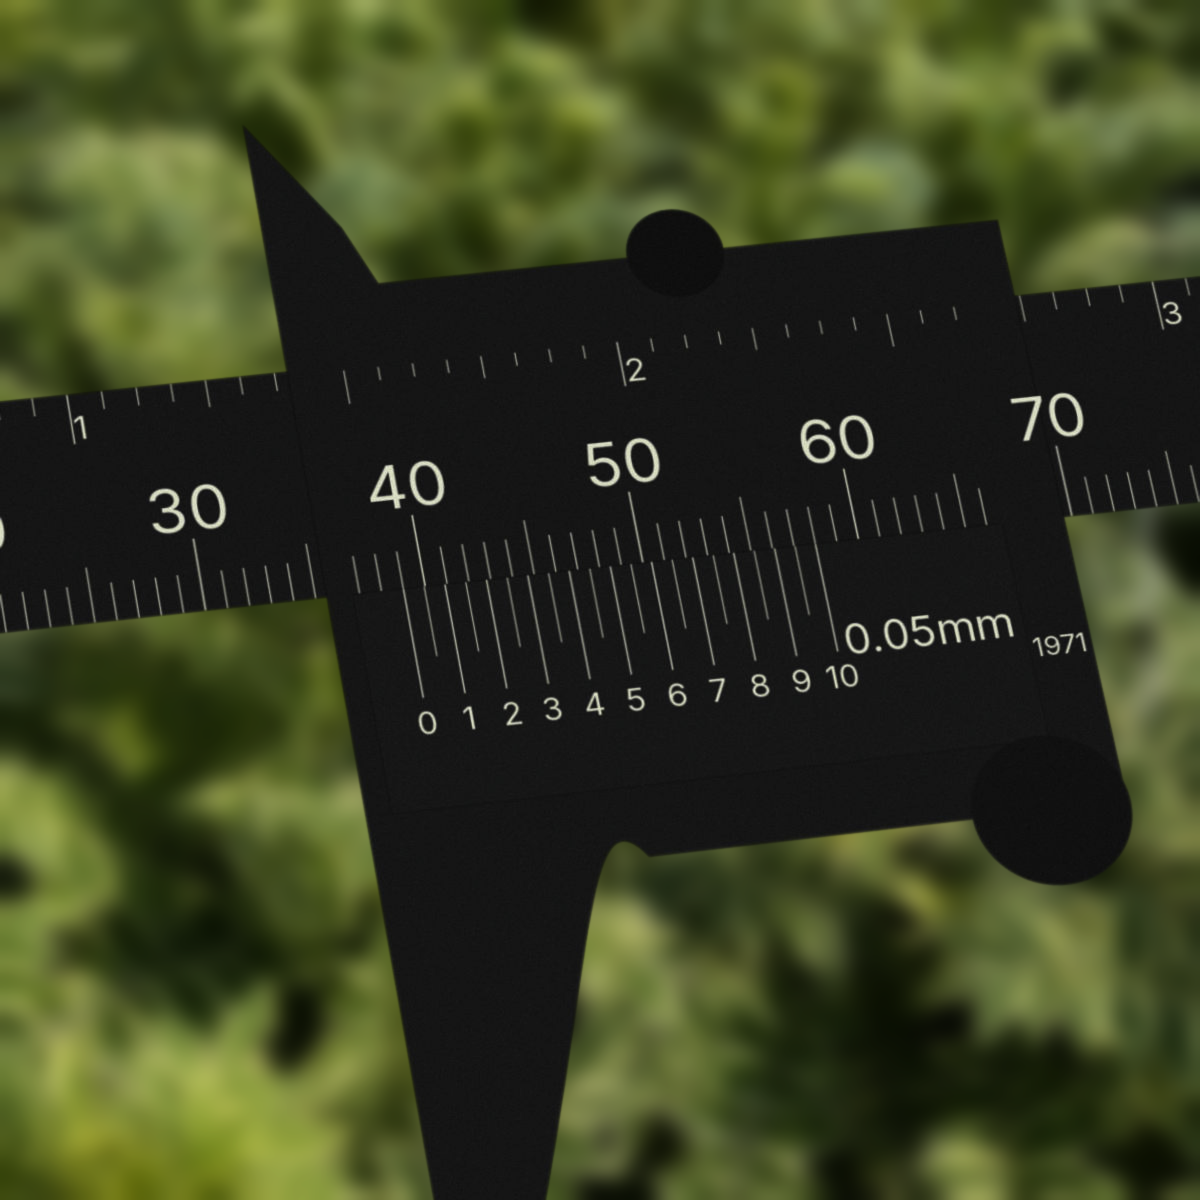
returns **39.0** mm
